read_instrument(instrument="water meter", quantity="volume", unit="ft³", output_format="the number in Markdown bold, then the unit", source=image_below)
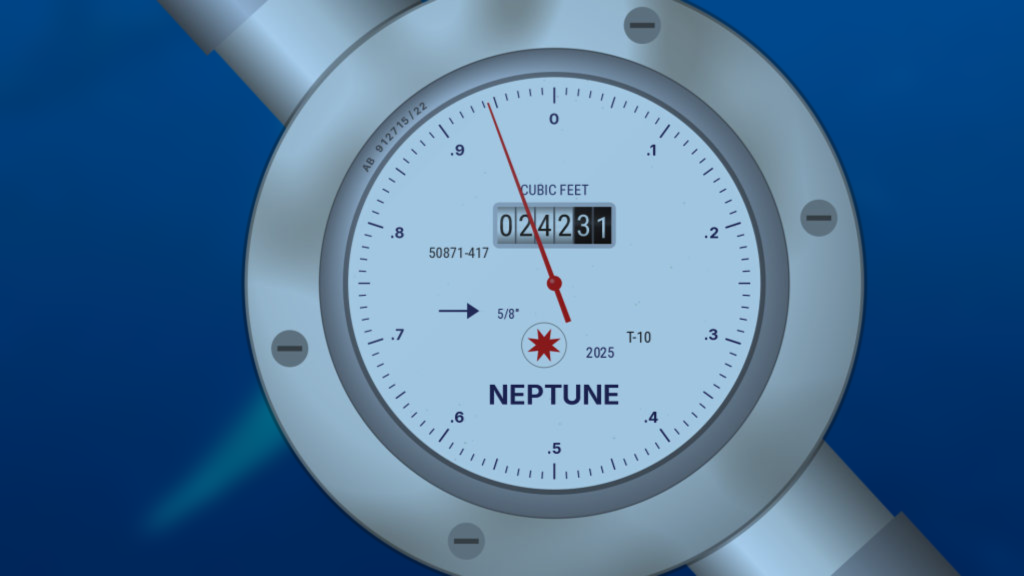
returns **24230.94** ft³
